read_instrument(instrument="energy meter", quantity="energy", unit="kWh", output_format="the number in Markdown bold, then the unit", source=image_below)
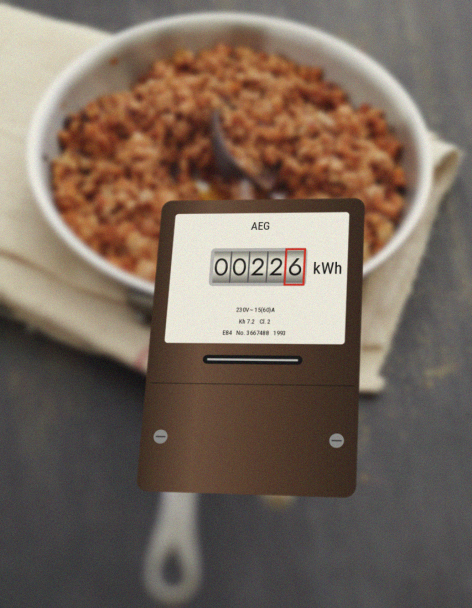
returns **22.6** kWh
